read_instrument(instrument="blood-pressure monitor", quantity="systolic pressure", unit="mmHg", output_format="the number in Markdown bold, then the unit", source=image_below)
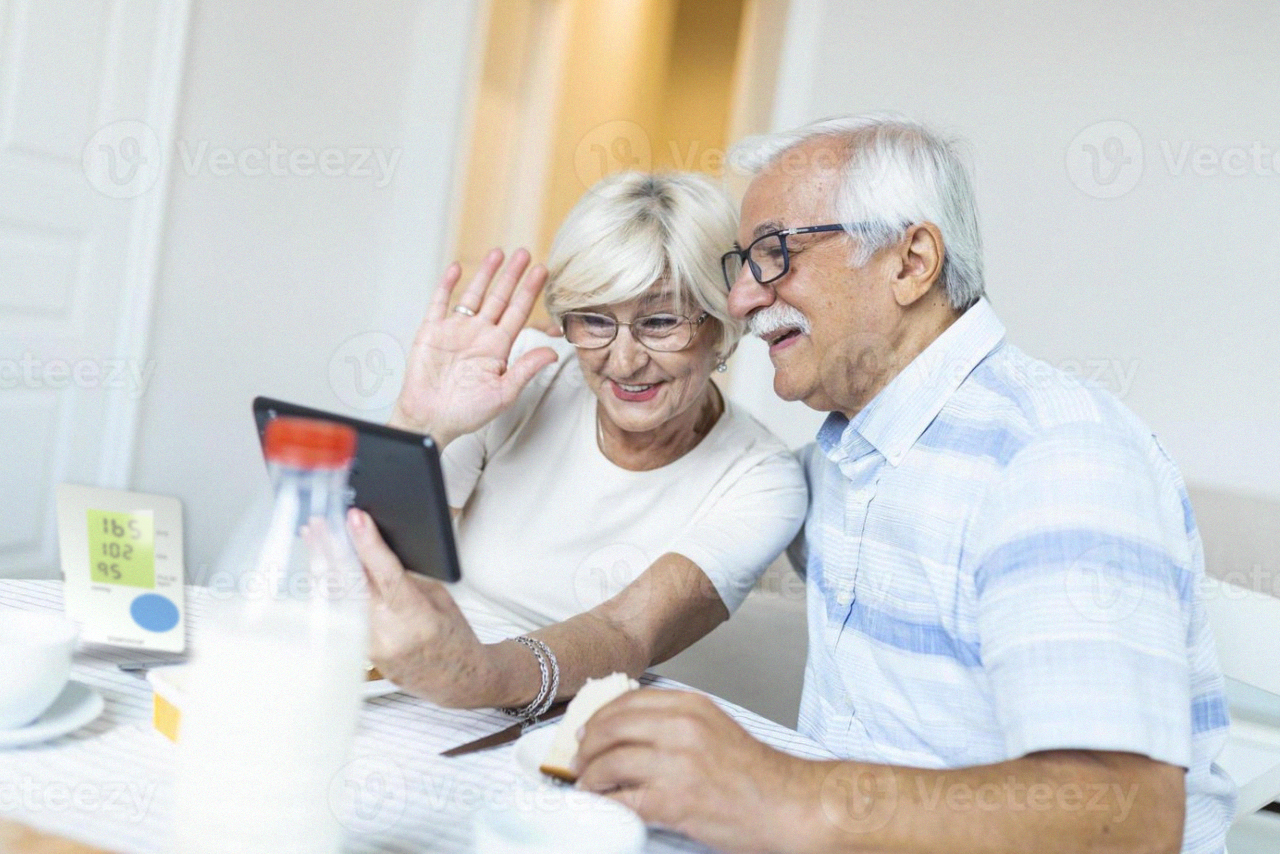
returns **165** mmHg
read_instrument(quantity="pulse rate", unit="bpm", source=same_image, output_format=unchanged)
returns **95** bpm
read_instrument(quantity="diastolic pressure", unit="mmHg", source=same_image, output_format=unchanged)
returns **102** mmHg
